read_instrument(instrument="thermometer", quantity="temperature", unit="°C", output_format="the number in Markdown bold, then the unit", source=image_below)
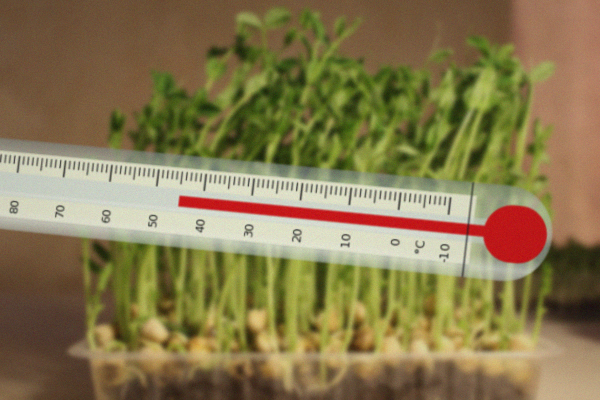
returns **45** °C
